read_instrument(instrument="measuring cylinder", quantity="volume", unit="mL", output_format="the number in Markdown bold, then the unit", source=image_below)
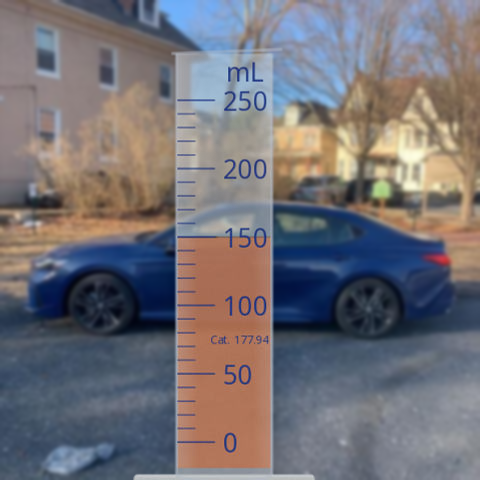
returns **150** mL
